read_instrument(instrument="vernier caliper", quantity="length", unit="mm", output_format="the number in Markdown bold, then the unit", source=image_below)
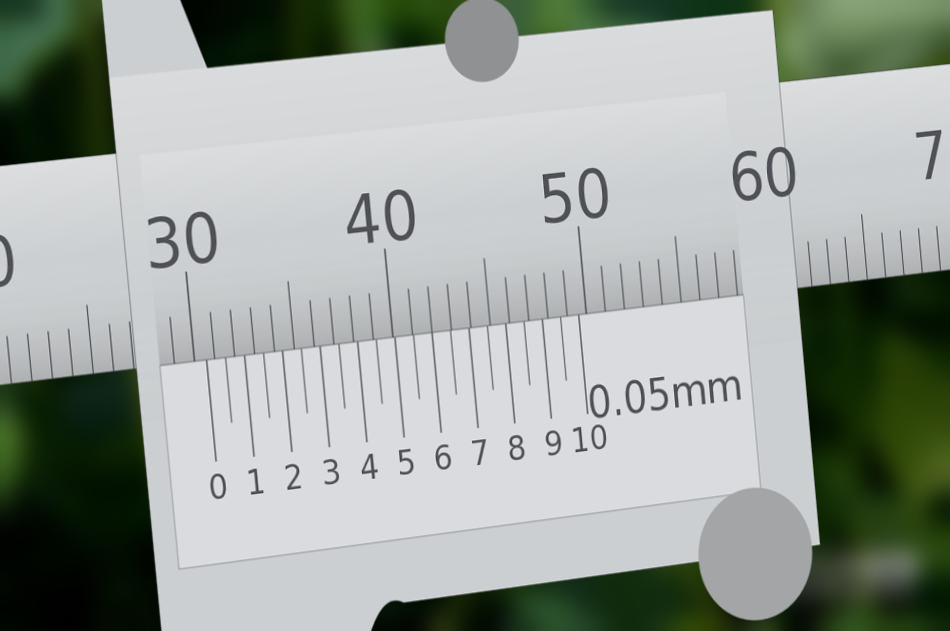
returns **30.6** mm
